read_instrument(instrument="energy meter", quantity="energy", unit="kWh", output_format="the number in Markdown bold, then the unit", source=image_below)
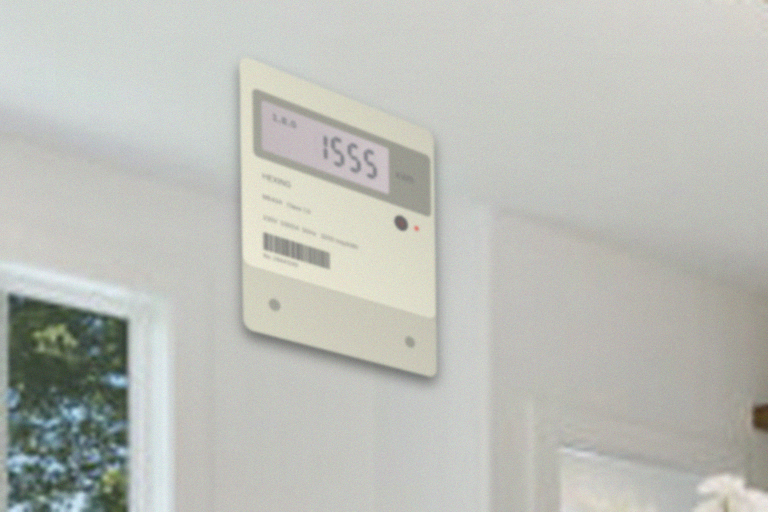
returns **1555** kWh
